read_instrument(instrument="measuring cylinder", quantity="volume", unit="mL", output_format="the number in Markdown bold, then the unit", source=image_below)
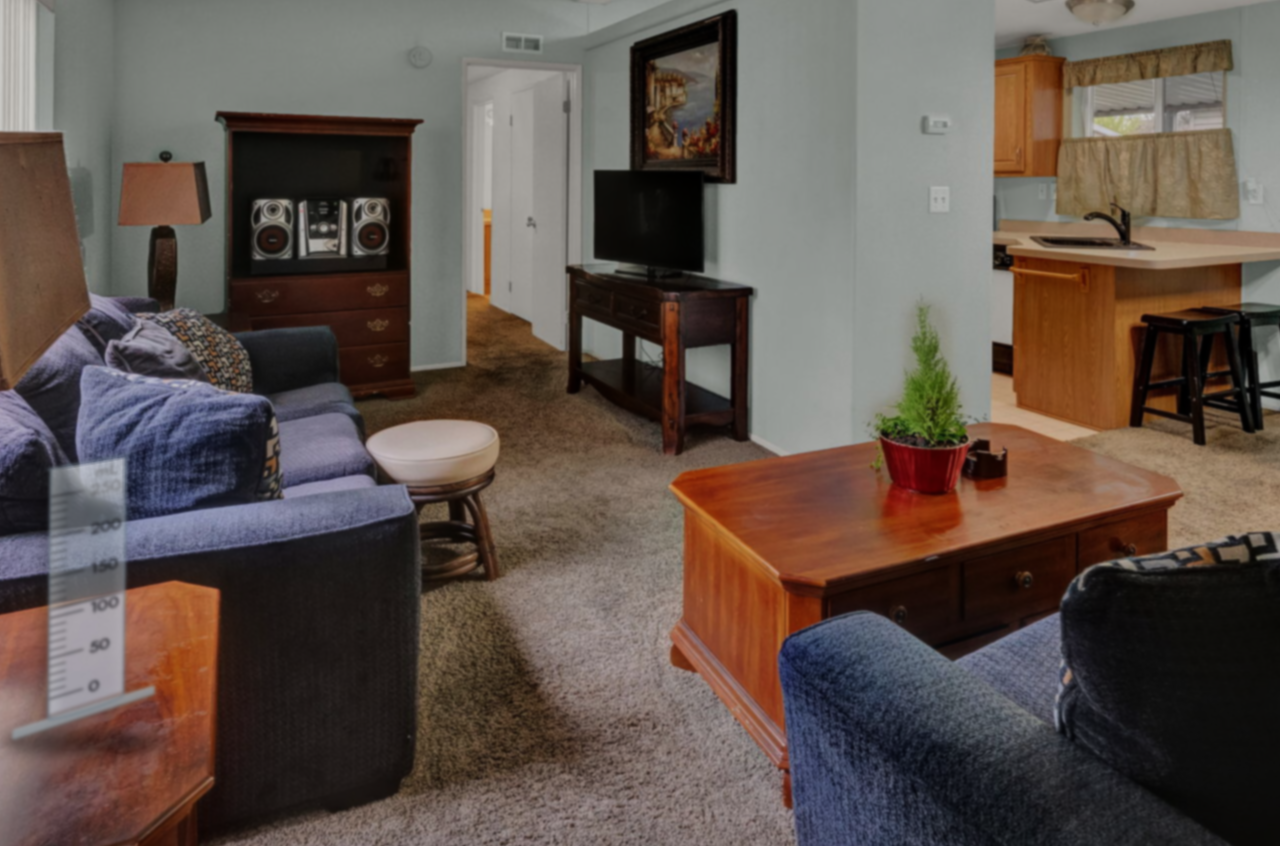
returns **110** mL
